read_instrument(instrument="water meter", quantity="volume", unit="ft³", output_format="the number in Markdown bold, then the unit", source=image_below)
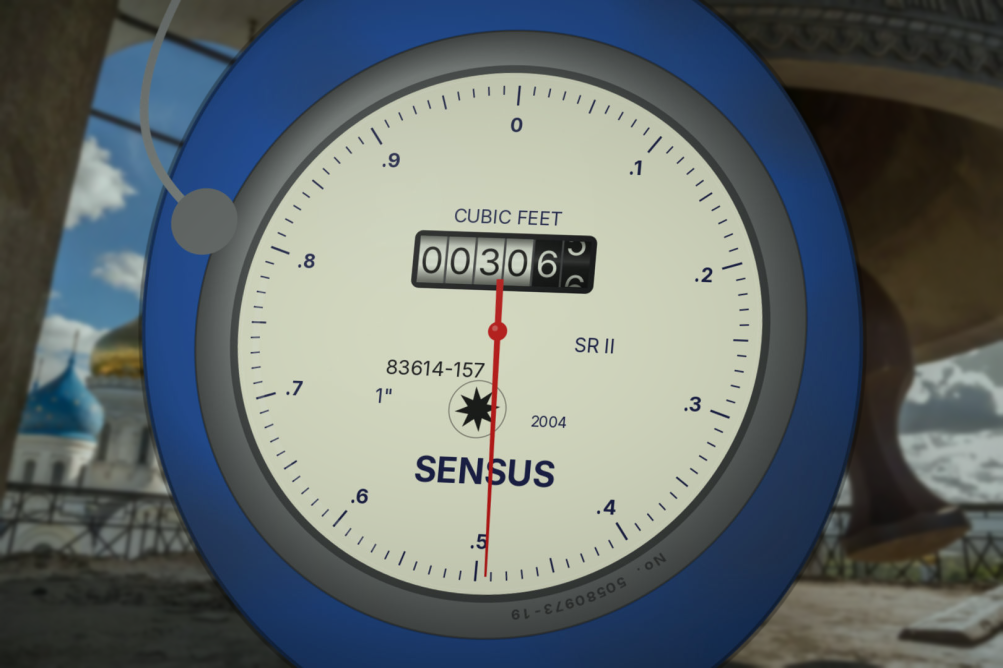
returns **3065.49** ft³
